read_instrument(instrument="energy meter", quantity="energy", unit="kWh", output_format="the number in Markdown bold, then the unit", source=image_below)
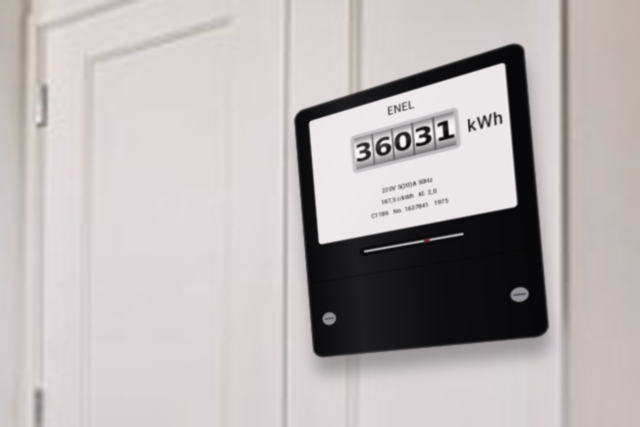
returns **36031** kWh
